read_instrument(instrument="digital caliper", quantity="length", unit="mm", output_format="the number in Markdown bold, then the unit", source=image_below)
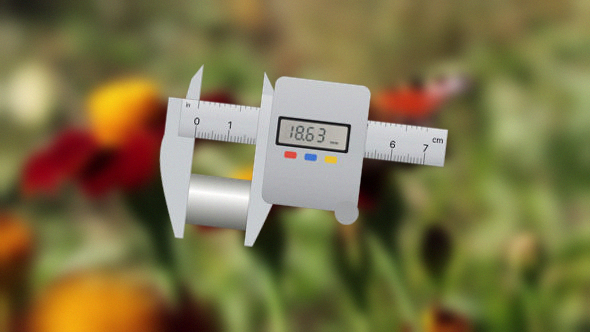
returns **18.63** mm
